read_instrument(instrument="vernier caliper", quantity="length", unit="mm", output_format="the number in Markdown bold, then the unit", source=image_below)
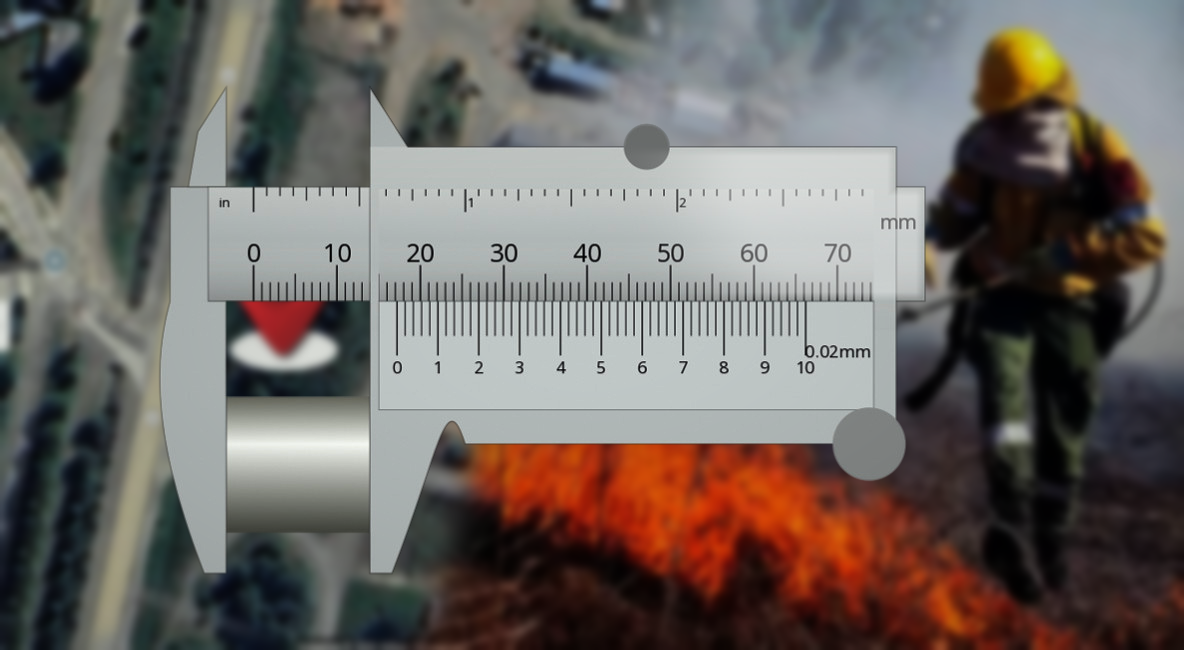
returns **17.2** mm
